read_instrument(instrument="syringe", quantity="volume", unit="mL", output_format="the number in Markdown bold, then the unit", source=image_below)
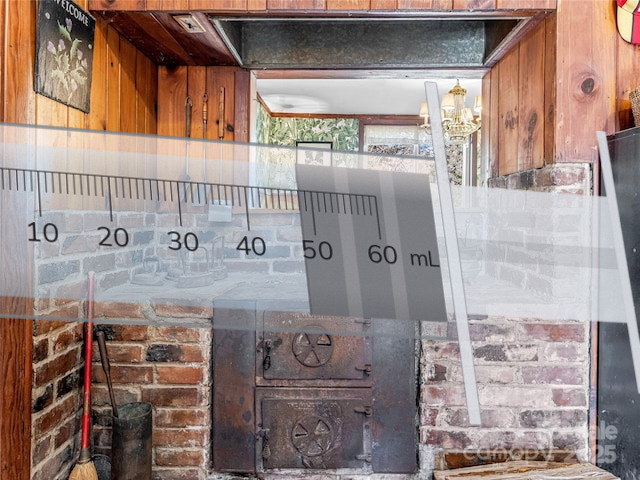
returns **48** mL
